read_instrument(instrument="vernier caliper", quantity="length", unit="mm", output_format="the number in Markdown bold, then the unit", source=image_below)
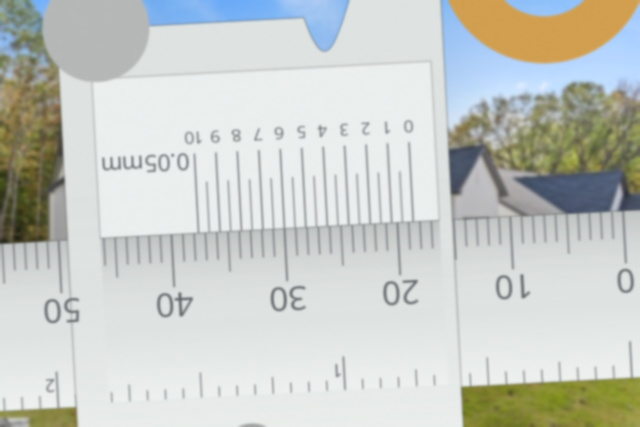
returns **18.6** mm
